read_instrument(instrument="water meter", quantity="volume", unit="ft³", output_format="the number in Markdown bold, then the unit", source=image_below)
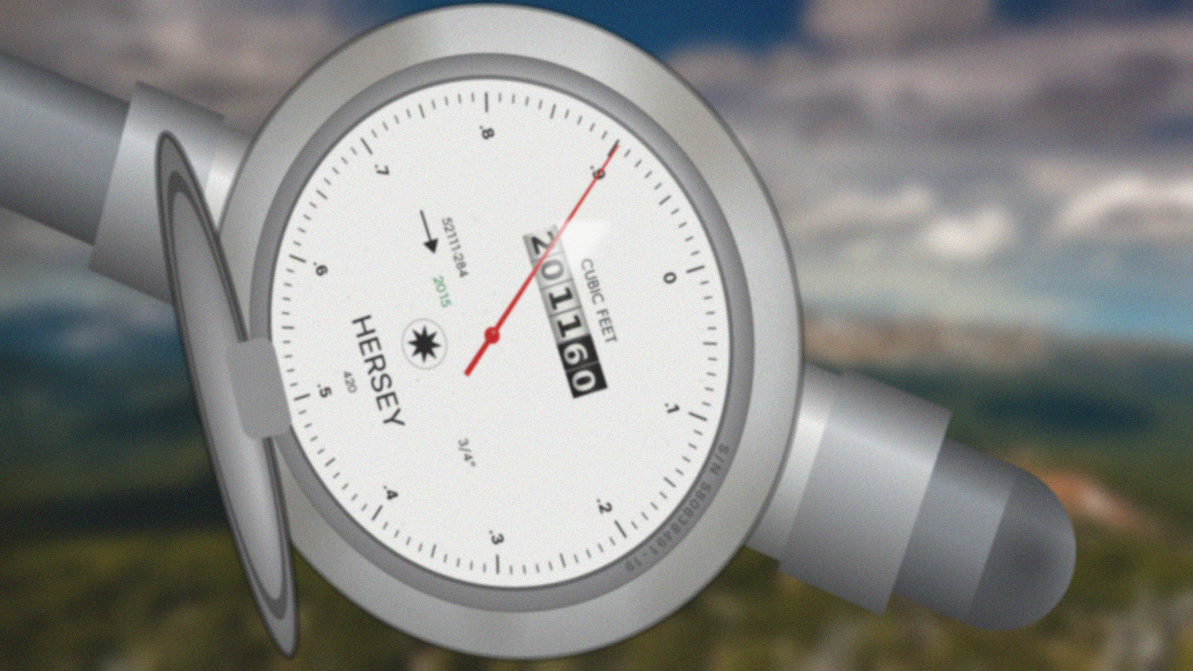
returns **201159.90** ft³
